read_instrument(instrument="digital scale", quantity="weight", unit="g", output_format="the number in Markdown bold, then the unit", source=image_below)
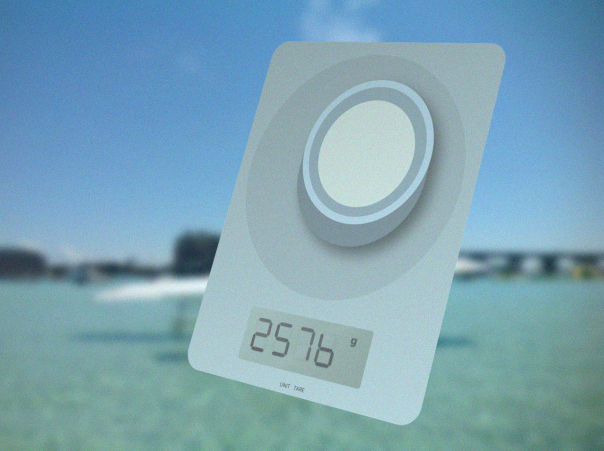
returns **2576** g
